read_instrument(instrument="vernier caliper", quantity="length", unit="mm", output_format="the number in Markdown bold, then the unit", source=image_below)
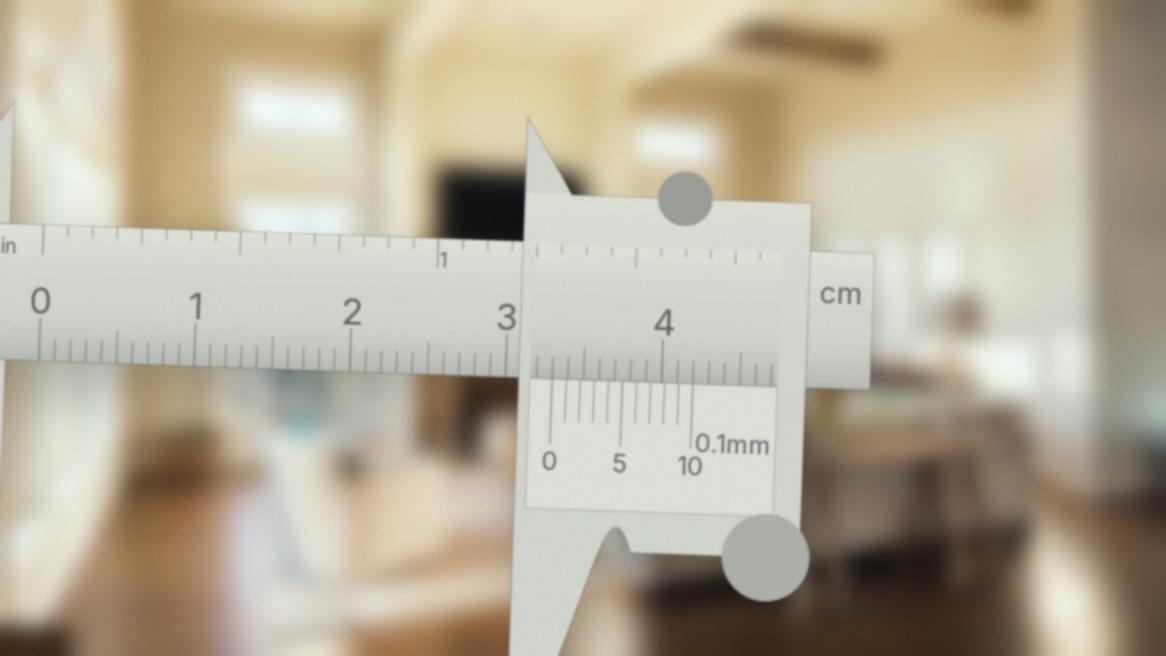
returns **33.0** mm
